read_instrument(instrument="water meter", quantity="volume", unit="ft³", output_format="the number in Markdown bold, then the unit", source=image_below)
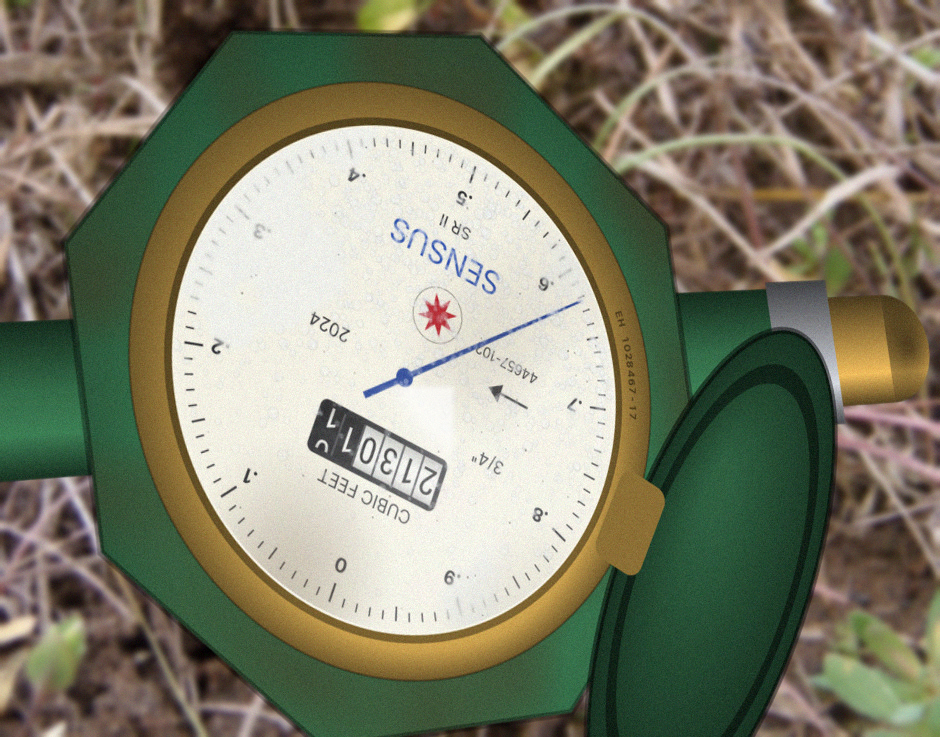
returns **213010.62** ft³
